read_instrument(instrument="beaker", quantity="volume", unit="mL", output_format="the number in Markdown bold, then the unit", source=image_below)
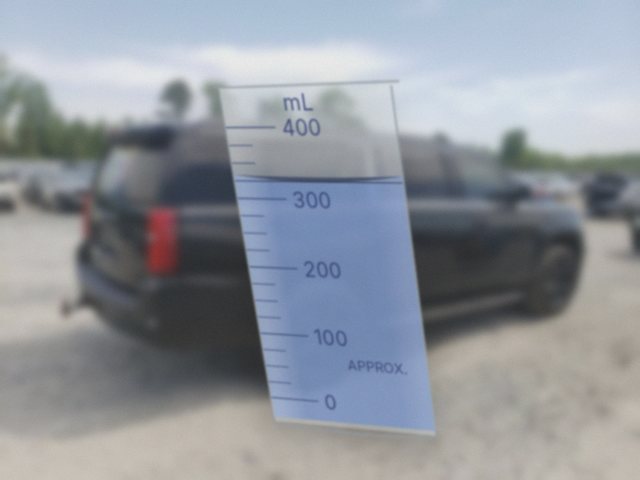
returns **325** mL
